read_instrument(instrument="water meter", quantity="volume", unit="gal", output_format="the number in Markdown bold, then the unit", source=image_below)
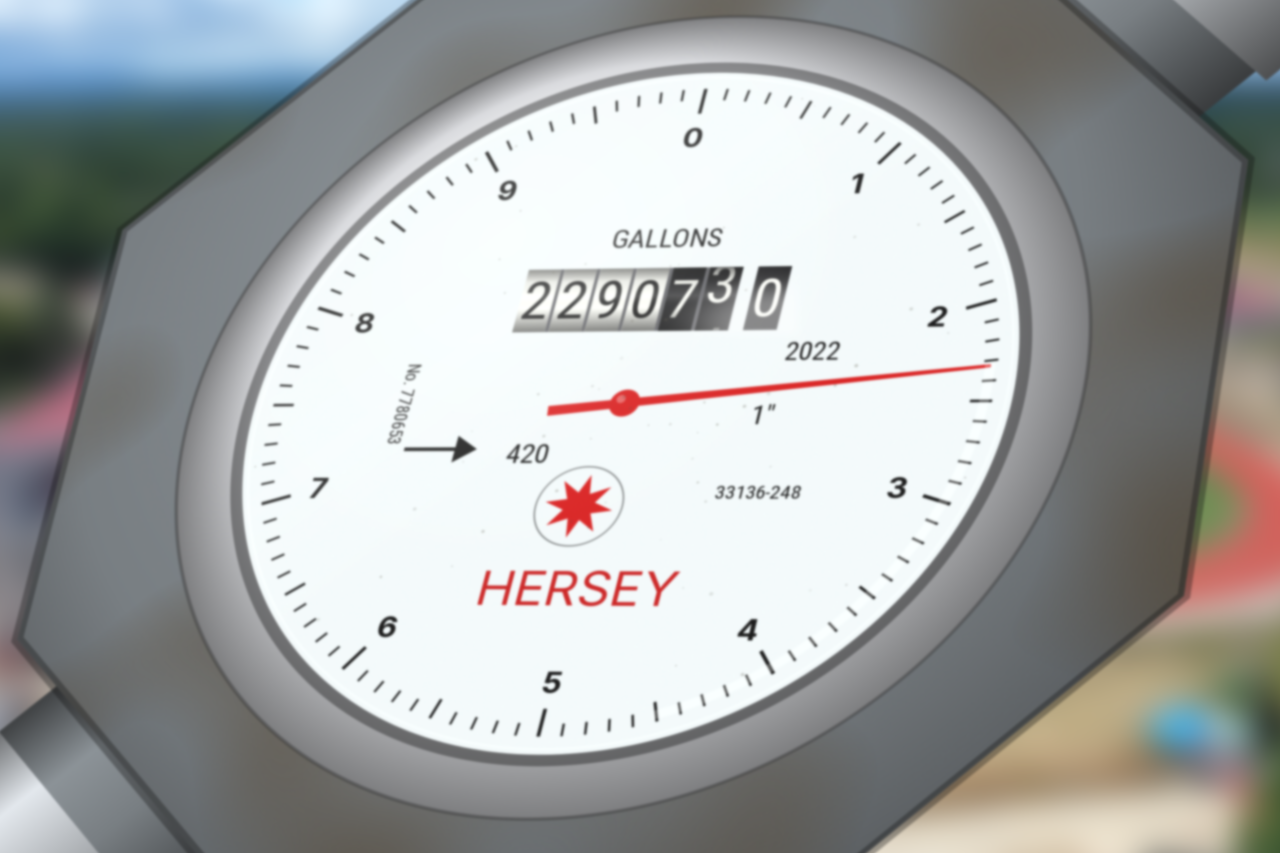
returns **2290732.3** gal
